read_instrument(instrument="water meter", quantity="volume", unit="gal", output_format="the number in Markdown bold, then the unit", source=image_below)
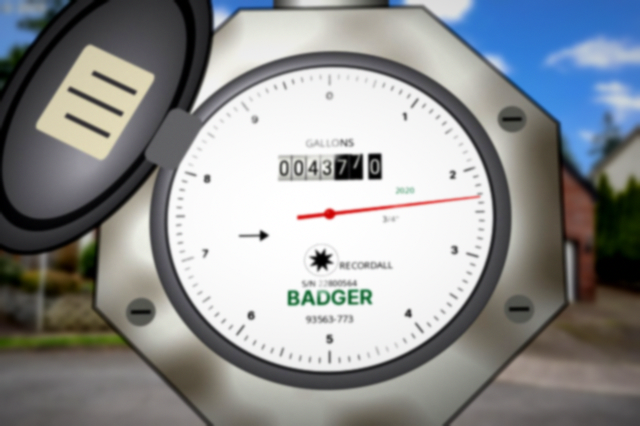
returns **43772.3** gal
